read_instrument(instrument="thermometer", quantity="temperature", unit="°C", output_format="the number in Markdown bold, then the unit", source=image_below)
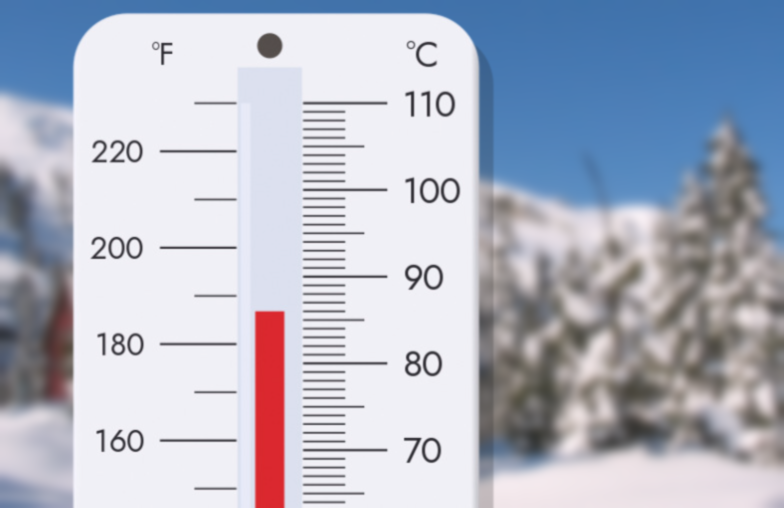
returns **86** °C
